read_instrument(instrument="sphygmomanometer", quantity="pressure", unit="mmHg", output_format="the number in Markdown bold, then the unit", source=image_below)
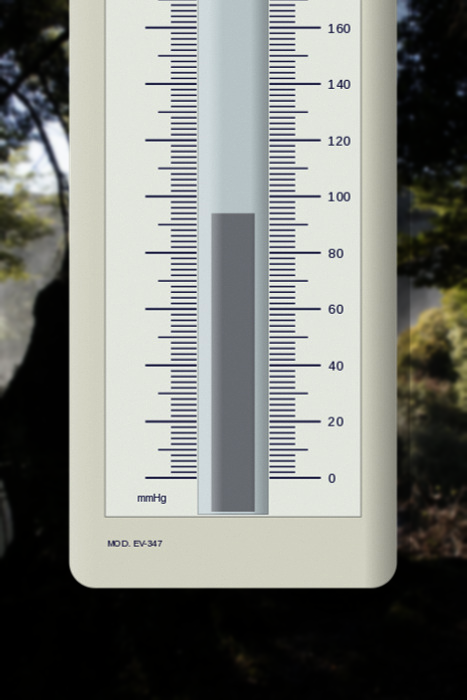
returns **94** mmHg
